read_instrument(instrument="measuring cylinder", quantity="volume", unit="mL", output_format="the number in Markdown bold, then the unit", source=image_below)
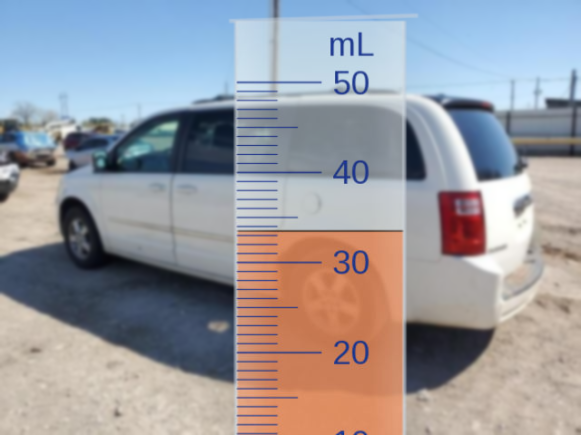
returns **33.5** mL
